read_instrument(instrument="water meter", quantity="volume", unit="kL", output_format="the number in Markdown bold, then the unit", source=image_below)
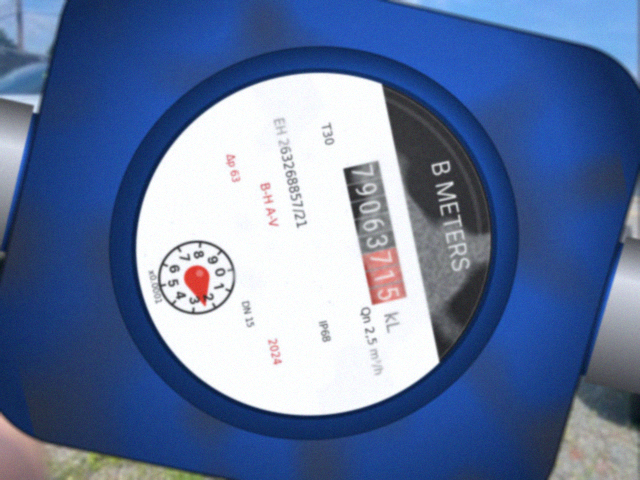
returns **79063.7152** kL
